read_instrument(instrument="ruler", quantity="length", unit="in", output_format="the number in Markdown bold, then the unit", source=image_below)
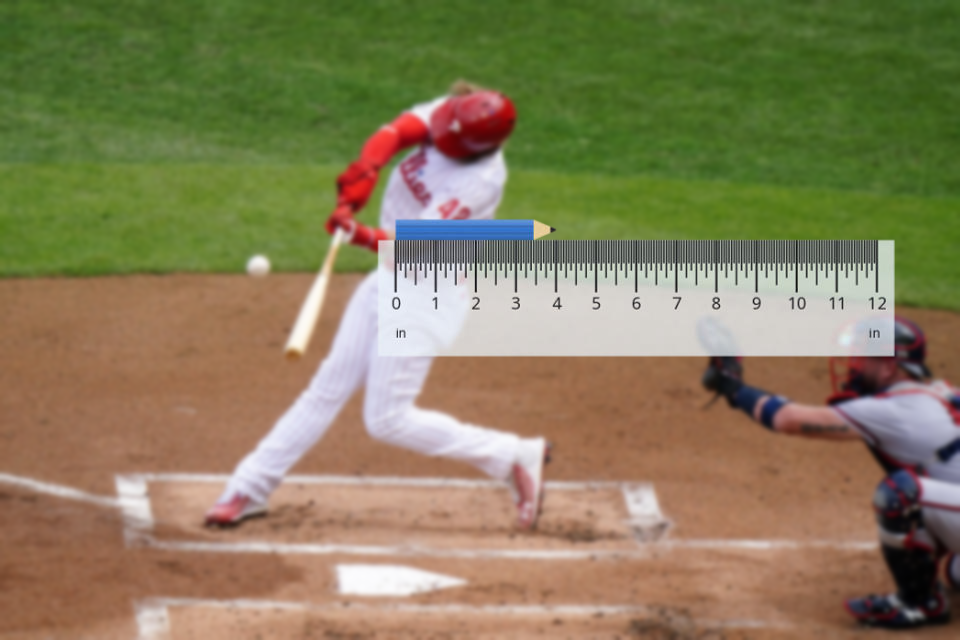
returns **4** in
